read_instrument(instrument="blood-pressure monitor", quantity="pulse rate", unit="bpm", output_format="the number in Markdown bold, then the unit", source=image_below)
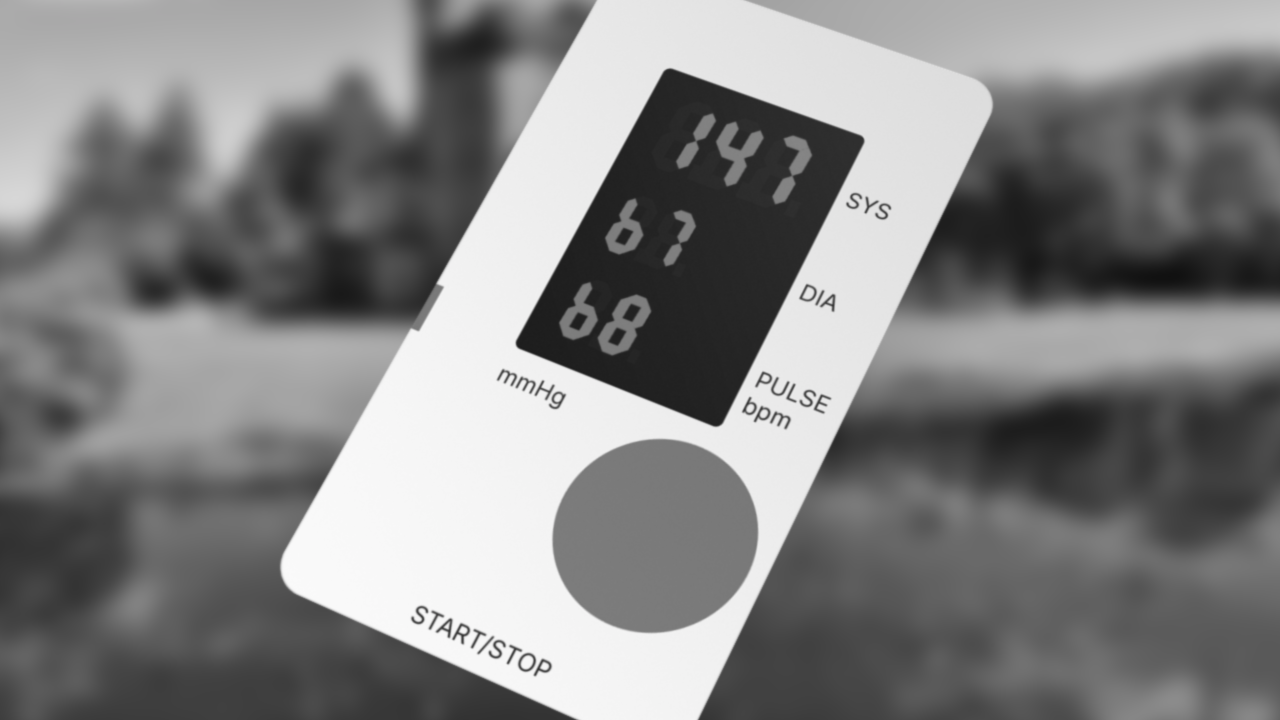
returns **68** bpm
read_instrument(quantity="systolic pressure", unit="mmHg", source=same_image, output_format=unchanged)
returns **147** mmHg
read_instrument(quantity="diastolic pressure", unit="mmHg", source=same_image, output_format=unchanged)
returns **67** mmHg
